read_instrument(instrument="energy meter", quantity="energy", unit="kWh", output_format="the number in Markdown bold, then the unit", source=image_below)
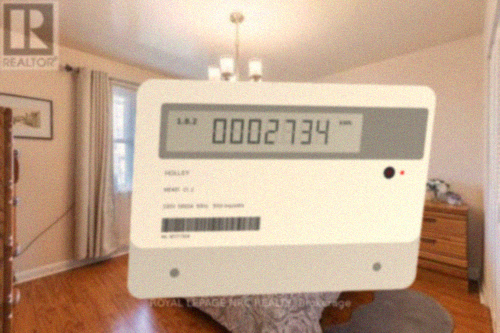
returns **2734** kWh
